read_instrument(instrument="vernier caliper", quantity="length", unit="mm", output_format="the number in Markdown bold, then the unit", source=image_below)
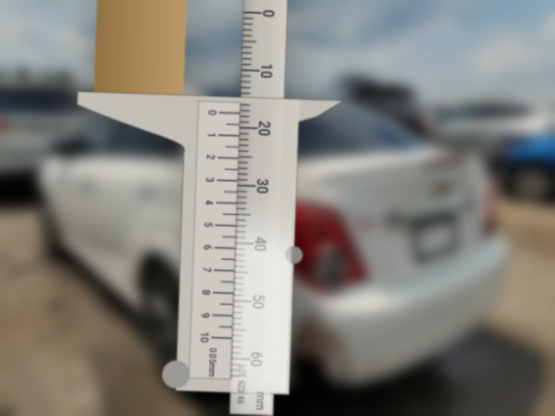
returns **17.5** mm
